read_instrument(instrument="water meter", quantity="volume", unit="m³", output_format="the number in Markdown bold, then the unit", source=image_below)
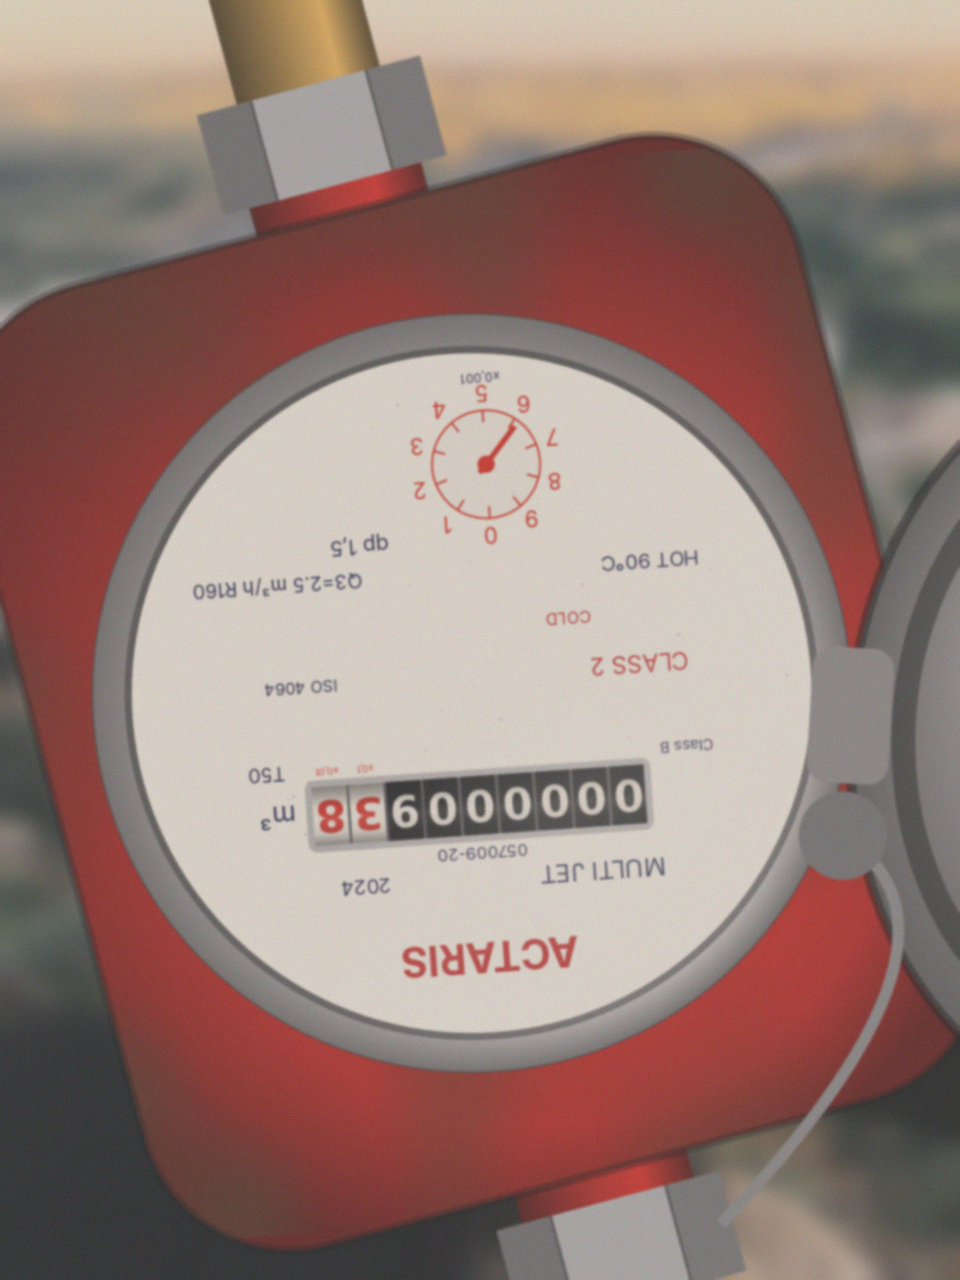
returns **9.386** m³
